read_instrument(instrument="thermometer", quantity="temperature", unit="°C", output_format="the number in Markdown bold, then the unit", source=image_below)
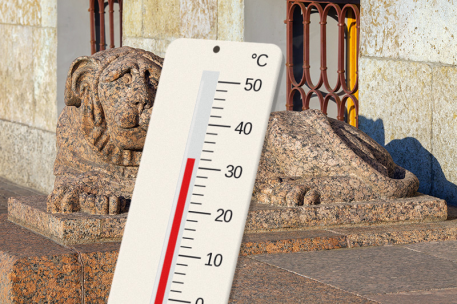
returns **32** °C
